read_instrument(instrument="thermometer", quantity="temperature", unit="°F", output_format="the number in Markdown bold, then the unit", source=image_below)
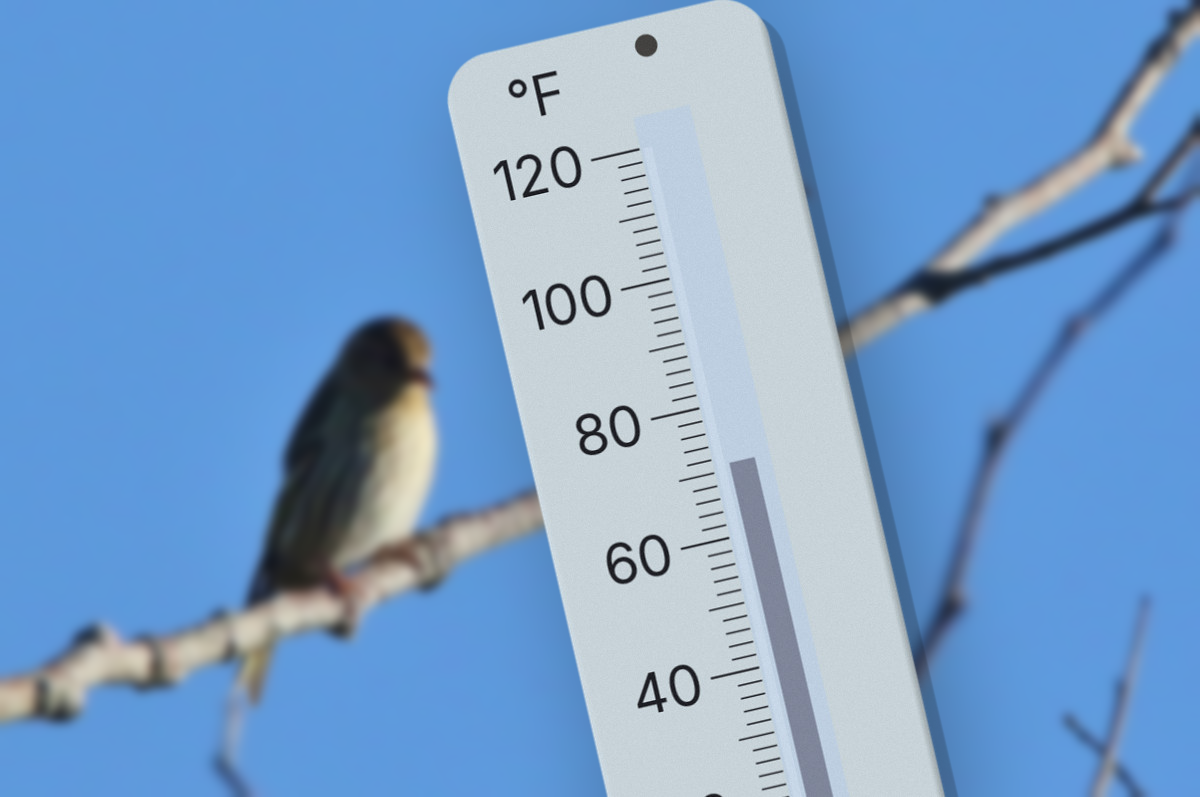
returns **71** °F
